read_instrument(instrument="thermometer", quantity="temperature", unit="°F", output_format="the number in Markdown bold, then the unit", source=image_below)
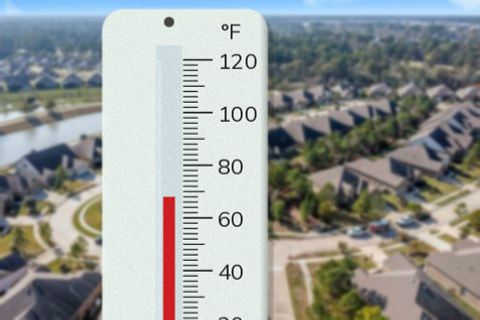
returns **68** °F
